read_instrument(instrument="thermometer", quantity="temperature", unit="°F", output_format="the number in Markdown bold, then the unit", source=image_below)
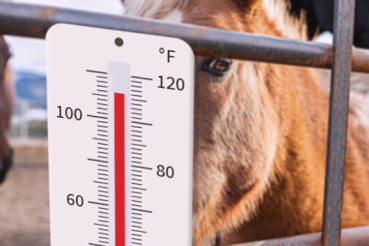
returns **112** °F
